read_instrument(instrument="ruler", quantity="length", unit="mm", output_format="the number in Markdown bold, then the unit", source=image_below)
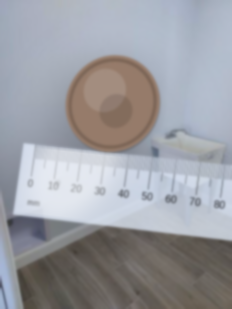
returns **40** mm
